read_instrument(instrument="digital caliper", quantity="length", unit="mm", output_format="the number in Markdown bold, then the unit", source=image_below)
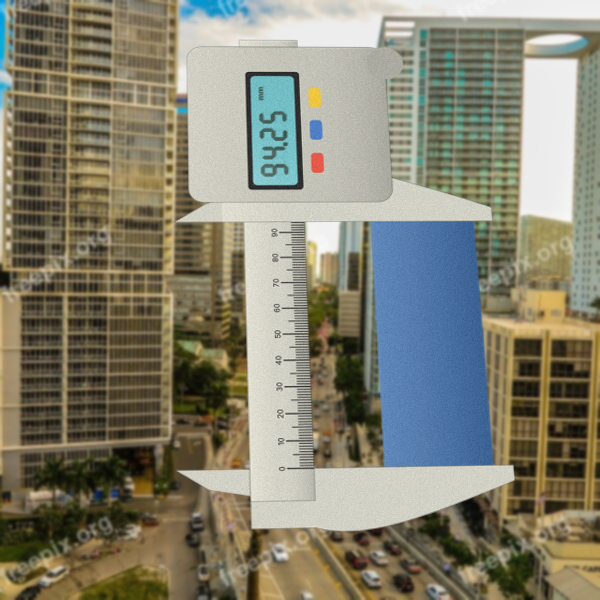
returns **94.25** mm
